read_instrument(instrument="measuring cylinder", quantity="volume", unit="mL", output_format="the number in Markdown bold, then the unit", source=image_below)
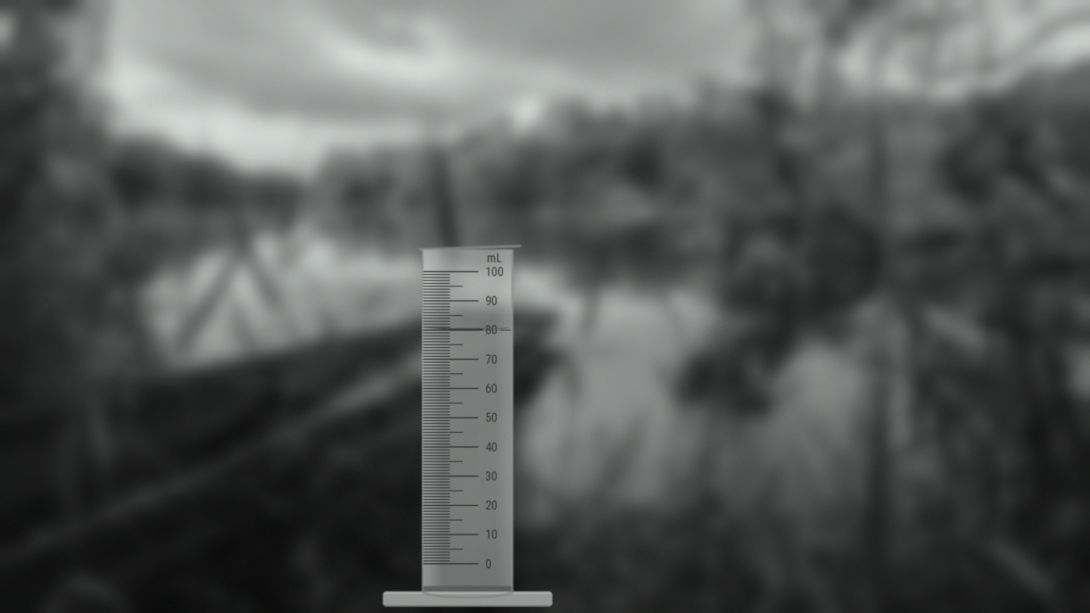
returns **80** mL
